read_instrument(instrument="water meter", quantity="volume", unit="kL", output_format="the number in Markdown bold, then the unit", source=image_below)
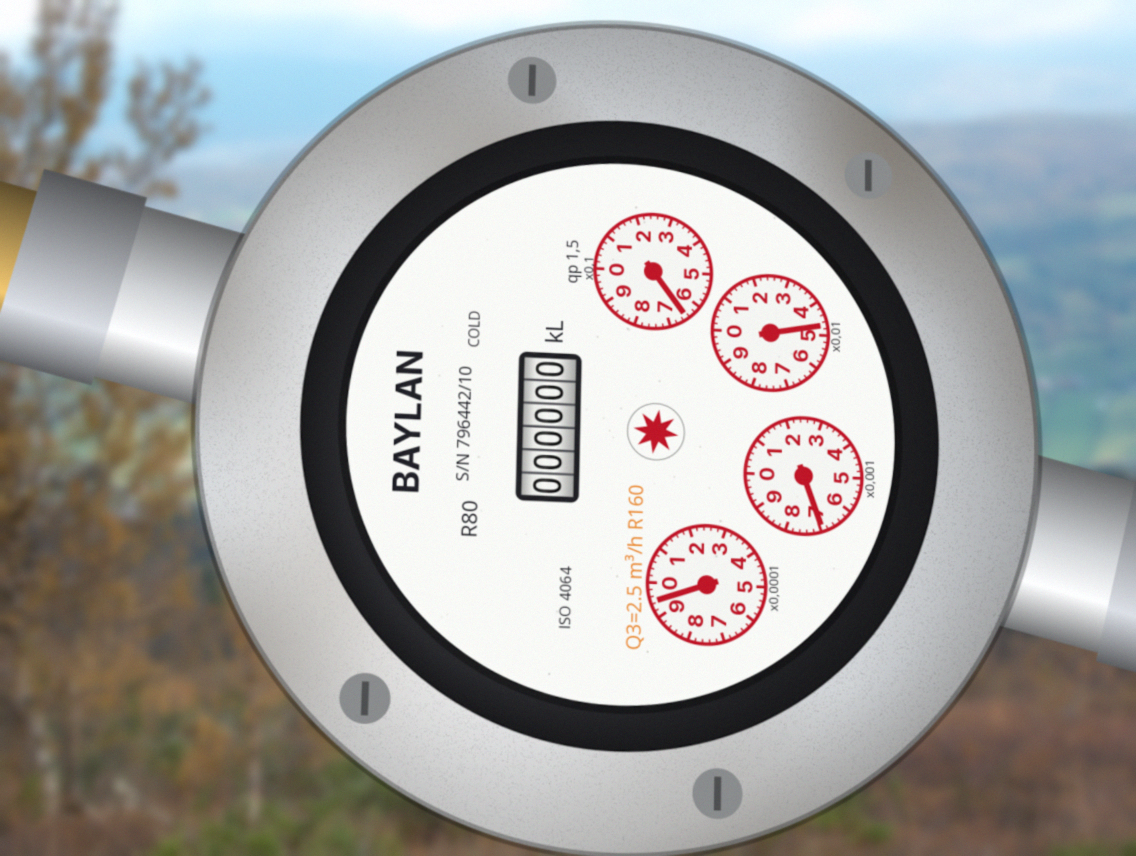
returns **0.6469** kL
